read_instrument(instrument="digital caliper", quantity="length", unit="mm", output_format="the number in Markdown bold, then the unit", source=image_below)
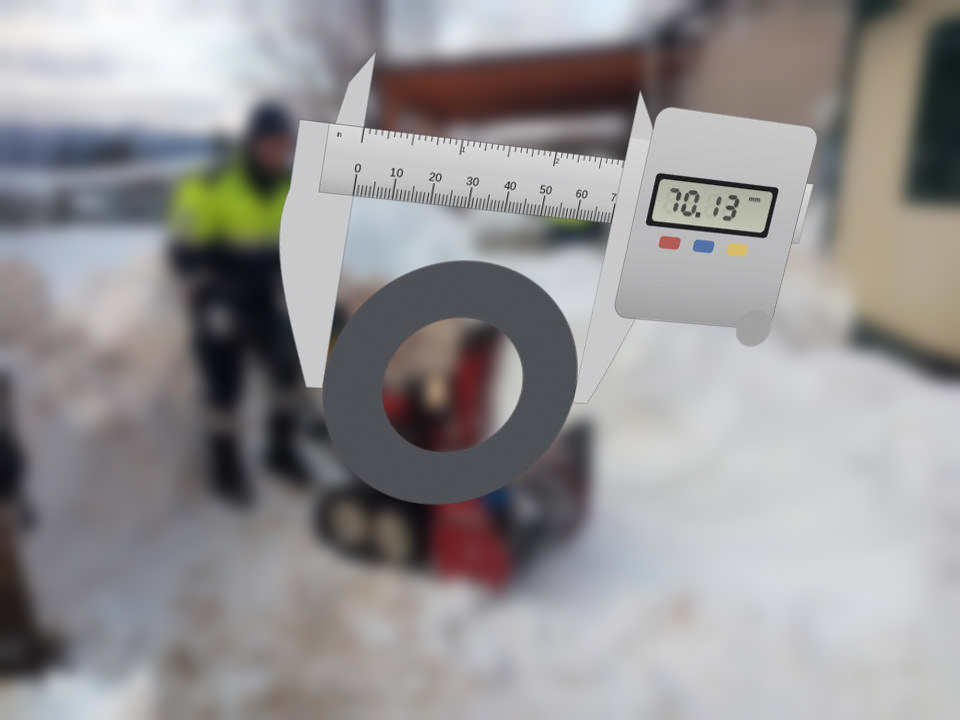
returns **70.13** mm
